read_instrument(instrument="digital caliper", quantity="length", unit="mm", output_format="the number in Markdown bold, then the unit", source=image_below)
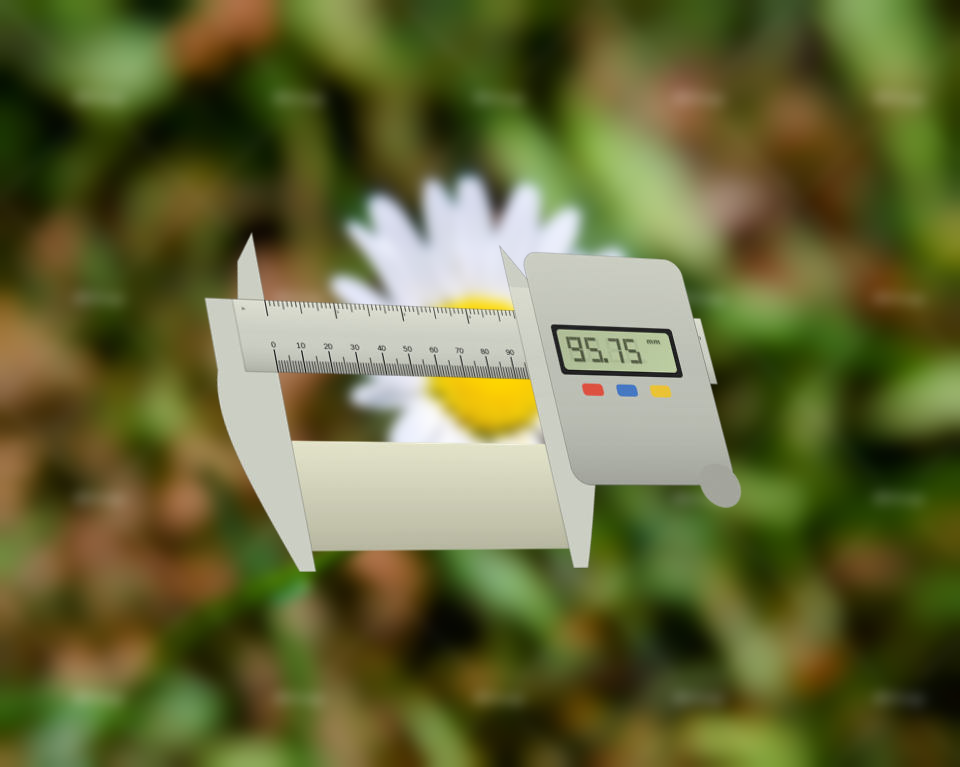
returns **95.75** mm
